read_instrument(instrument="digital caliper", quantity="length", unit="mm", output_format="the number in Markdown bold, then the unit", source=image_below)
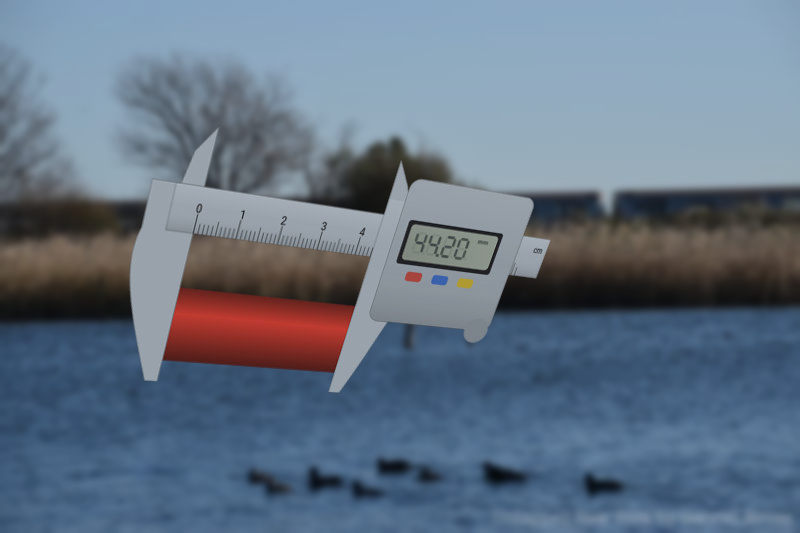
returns **44.20** mm
